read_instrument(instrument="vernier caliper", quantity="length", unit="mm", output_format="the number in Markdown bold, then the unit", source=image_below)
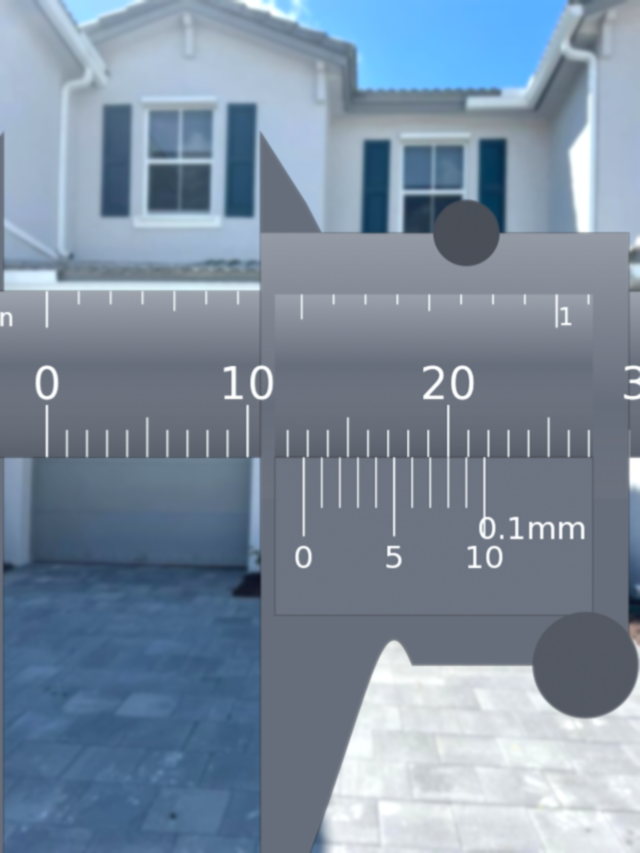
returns **12.8** mm
